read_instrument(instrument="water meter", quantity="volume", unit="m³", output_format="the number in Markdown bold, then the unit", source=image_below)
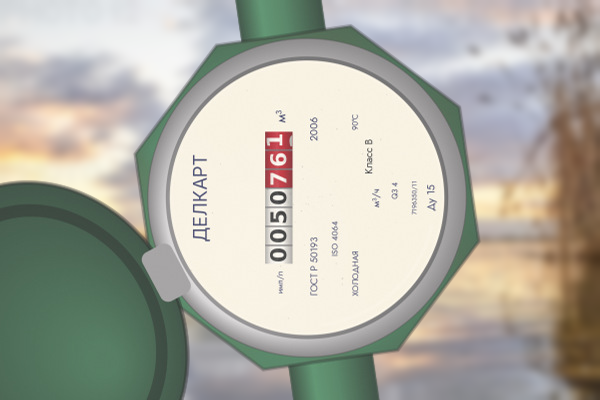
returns **50.761** m³
